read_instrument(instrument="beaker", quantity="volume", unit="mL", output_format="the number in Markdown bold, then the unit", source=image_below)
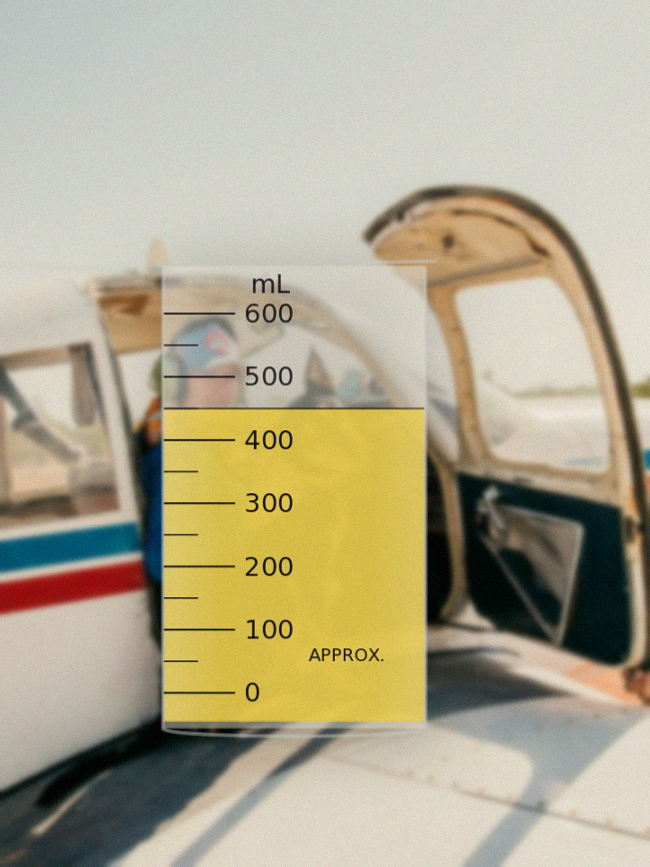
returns **450** mL
